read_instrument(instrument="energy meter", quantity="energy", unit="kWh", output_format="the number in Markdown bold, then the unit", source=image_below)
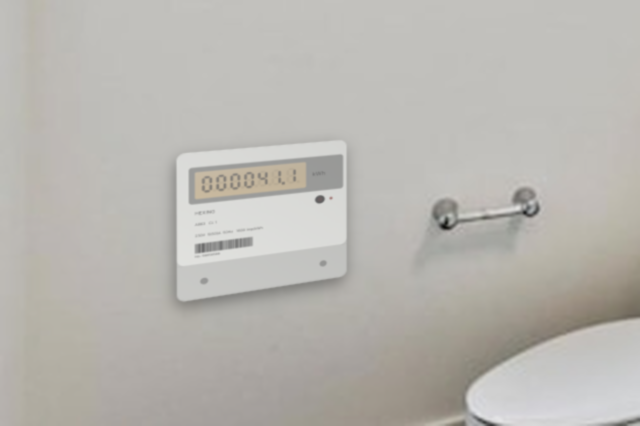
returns **41.1** kWh
